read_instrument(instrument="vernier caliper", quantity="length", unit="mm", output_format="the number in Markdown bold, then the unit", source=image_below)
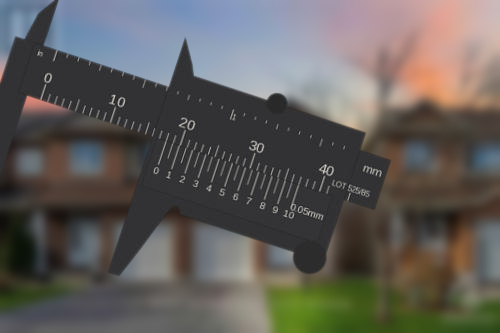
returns **18.0** mm
